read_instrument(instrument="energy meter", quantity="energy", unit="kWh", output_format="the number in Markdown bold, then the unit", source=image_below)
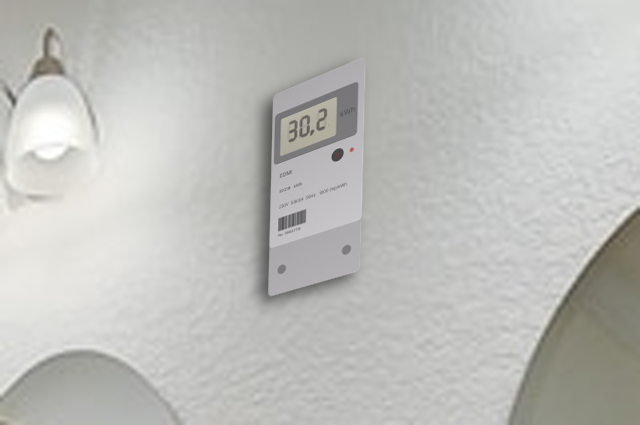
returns **30.2** kWh
